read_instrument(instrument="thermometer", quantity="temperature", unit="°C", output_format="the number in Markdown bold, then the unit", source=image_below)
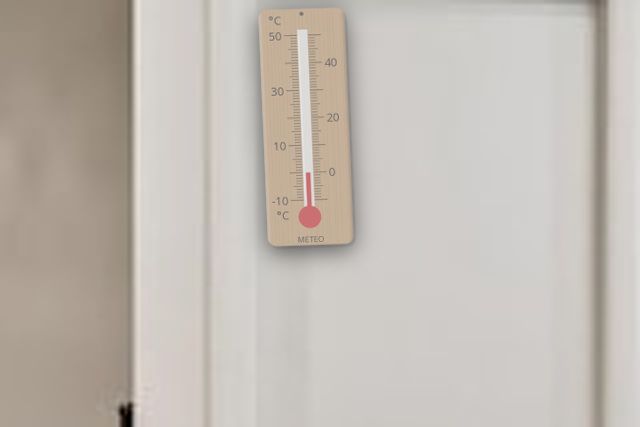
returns **0** °C
